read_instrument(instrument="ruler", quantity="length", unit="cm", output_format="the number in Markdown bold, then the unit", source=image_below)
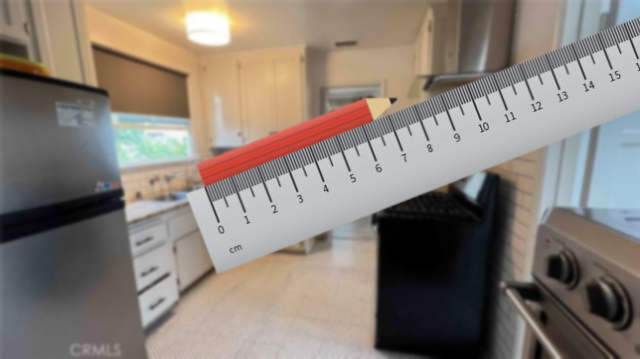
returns **7.5** cm
